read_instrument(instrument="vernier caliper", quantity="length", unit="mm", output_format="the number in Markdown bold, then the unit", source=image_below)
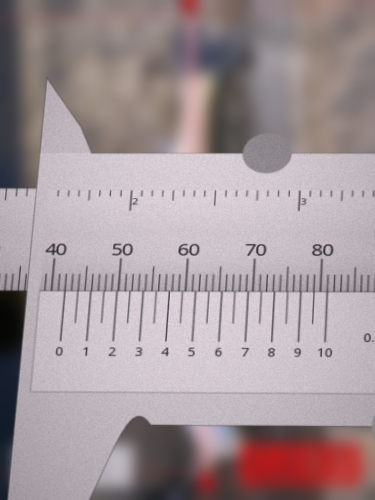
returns **42.0** mm
